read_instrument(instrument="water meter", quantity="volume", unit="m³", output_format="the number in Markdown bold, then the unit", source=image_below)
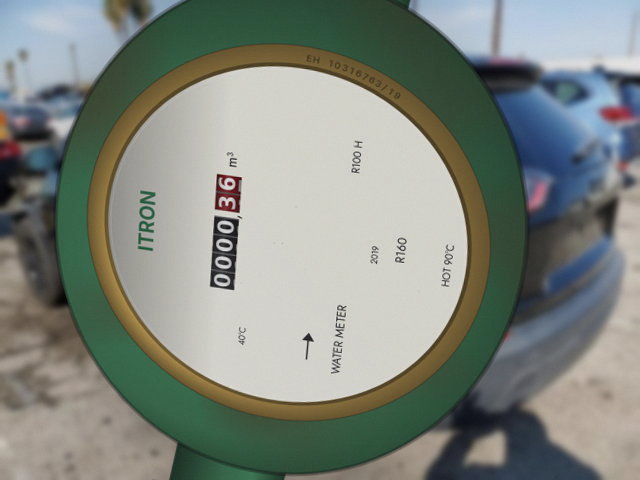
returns **0.36** m³
